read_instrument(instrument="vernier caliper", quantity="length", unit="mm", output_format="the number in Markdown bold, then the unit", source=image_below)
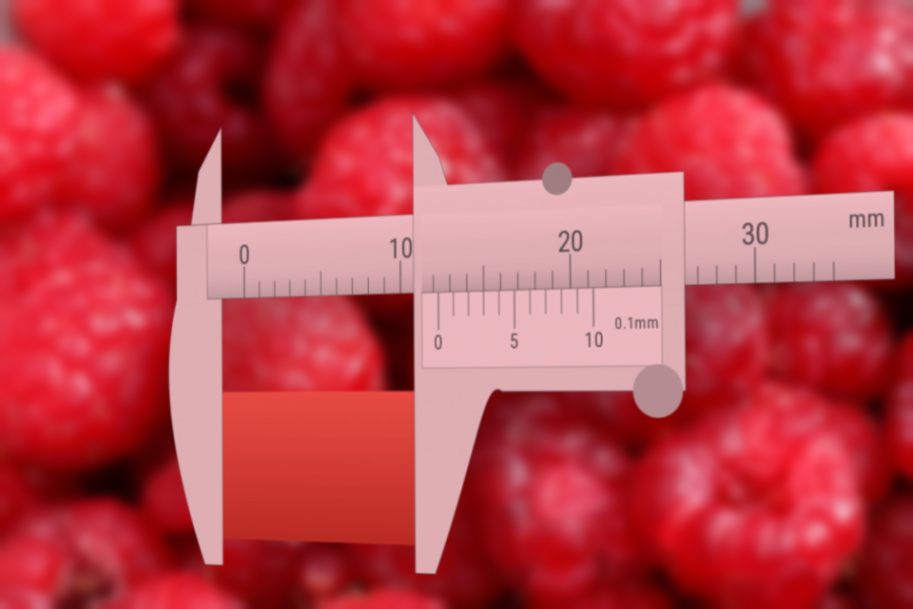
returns **12.3** mm
